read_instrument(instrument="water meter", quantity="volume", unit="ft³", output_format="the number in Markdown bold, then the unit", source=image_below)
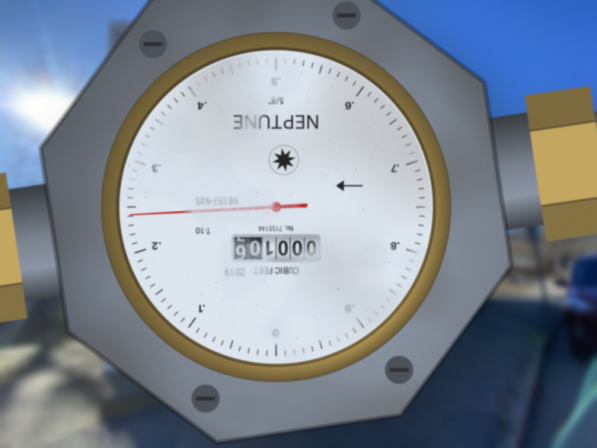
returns **106.24** ft³
